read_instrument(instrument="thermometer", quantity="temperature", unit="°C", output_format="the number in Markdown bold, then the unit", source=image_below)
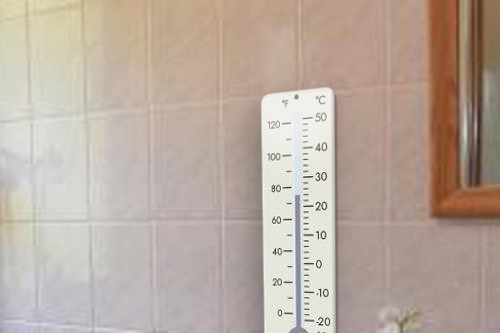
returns **24** °C
